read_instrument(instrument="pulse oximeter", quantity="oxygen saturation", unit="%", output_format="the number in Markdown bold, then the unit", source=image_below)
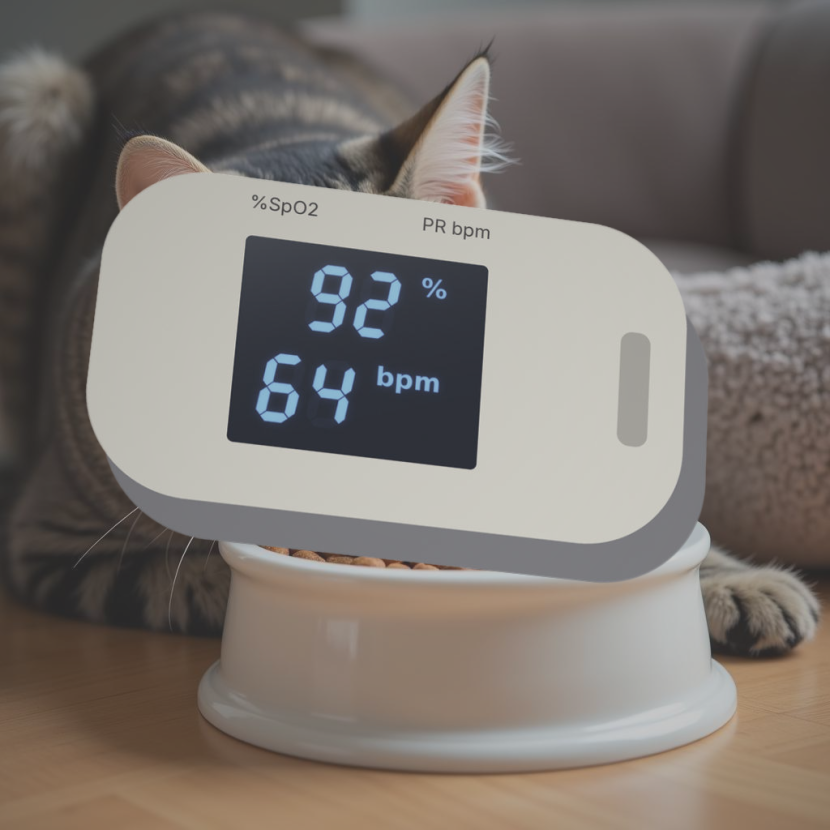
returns **92** %
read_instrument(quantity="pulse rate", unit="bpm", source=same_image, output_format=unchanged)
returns **64** bpm
